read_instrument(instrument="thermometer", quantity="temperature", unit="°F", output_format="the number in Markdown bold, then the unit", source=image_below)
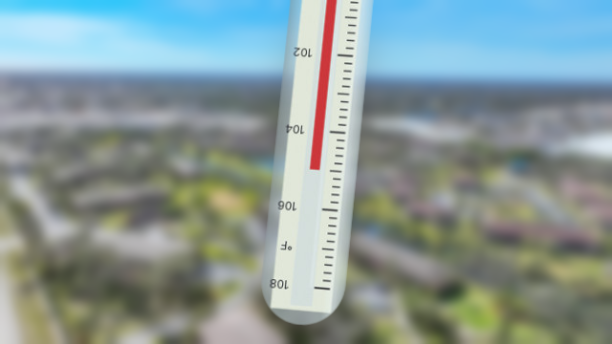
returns **105** °F
